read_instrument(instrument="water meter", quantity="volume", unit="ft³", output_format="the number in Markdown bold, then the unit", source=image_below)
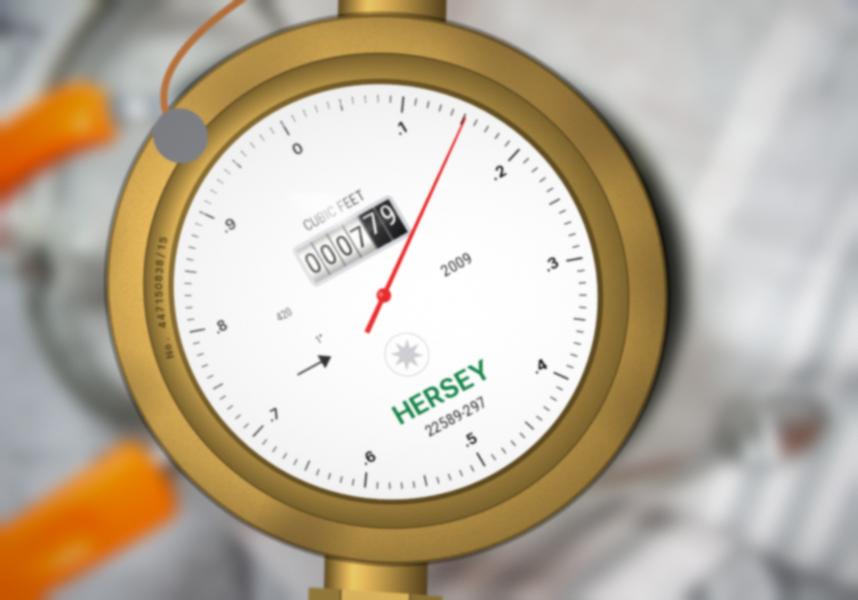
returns **779.15** ft³
